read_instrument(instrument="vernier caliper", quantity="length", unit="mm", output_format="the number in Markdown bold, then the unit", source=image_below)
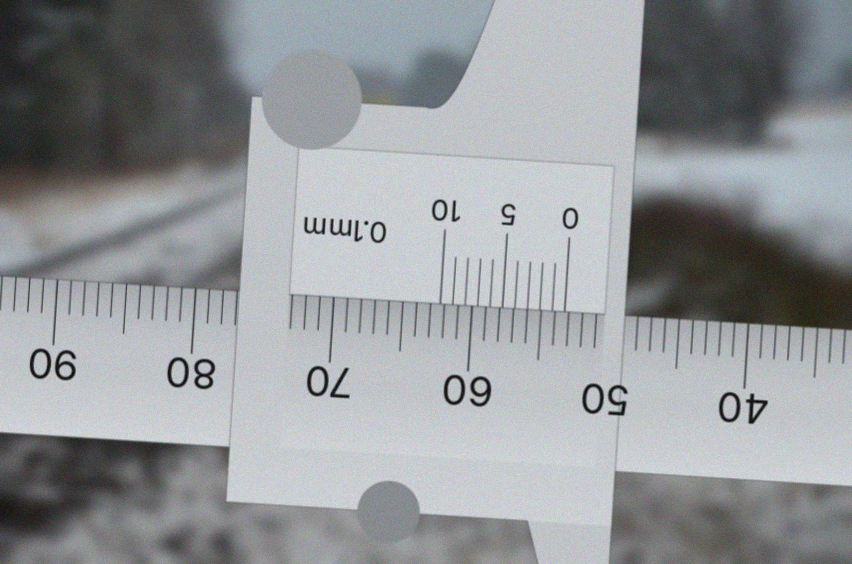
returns **53.3** mm
